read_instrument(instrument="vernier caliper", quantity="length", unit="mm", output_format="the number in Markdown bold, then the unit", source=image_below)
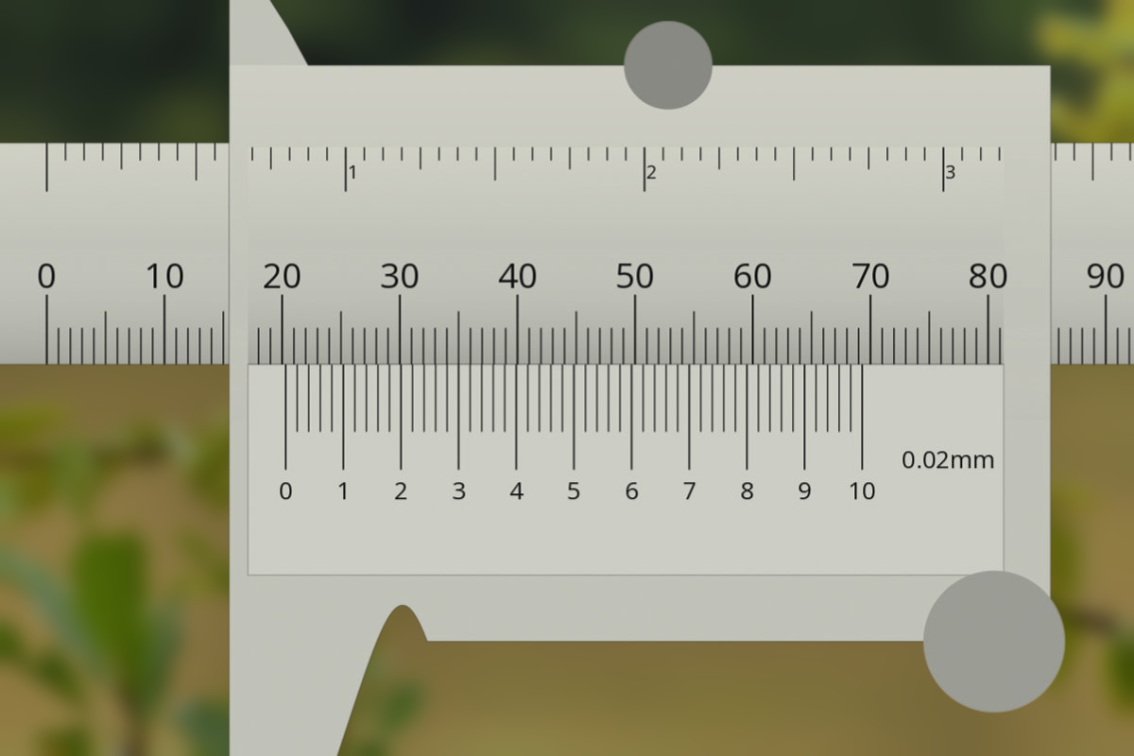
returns **20.3** mm
